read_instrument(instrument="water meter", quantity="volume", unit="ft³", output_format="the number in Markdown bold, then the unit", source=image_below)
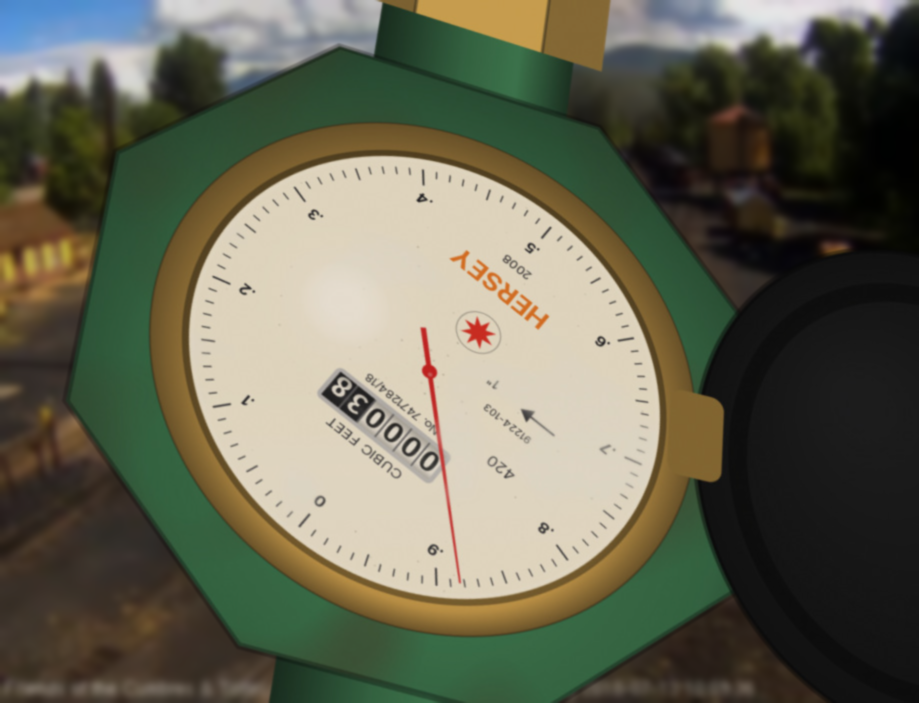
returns **37.88** ft³
